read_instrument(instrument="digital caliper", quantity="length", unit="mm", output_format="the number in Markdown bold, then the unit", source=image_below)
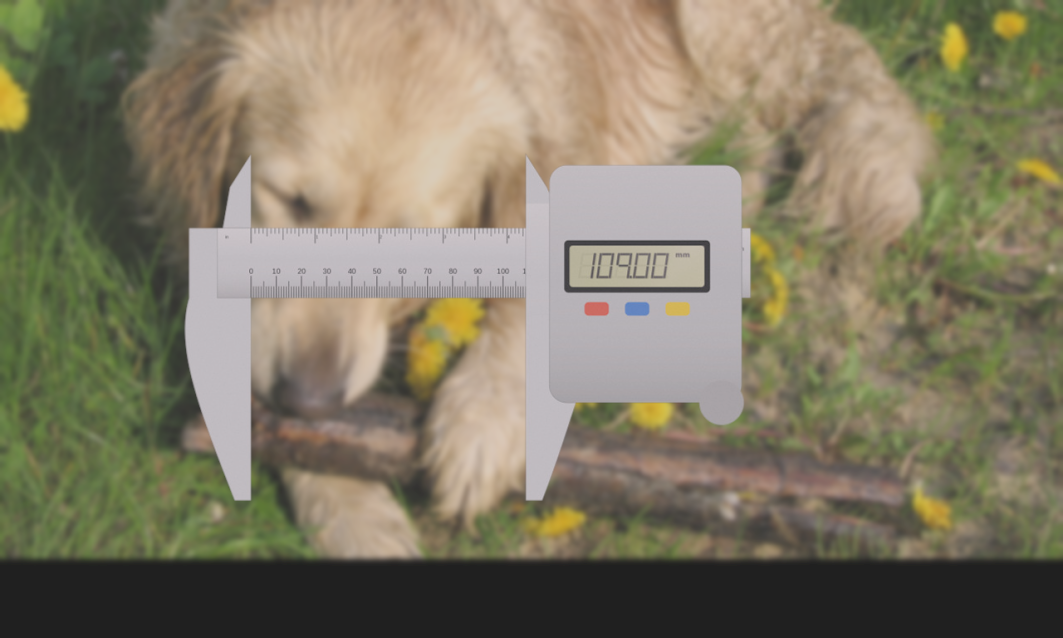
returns **109.00** mm
